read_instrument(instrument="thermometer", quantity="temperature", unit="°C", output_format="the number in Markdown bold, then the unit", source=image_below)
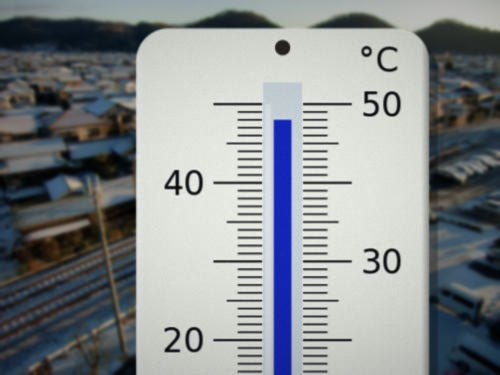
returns **48** °C
